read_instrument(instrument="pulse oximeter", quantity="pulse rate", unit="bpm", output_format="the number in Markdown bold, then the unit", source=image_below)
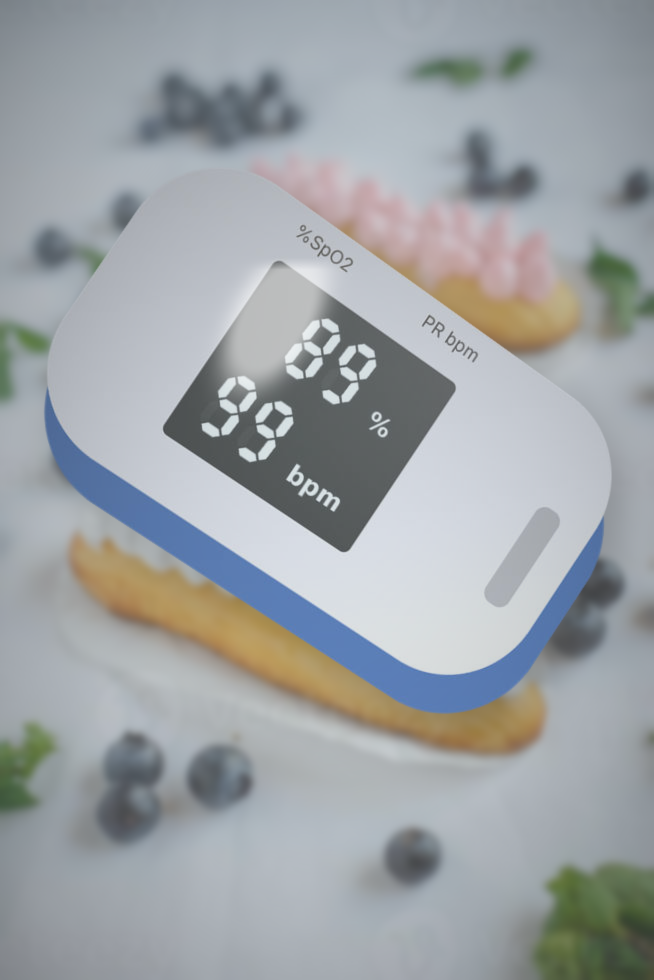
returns **99** bpm
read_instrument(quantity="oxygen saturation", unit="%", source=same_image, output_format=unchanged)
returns **89** %
